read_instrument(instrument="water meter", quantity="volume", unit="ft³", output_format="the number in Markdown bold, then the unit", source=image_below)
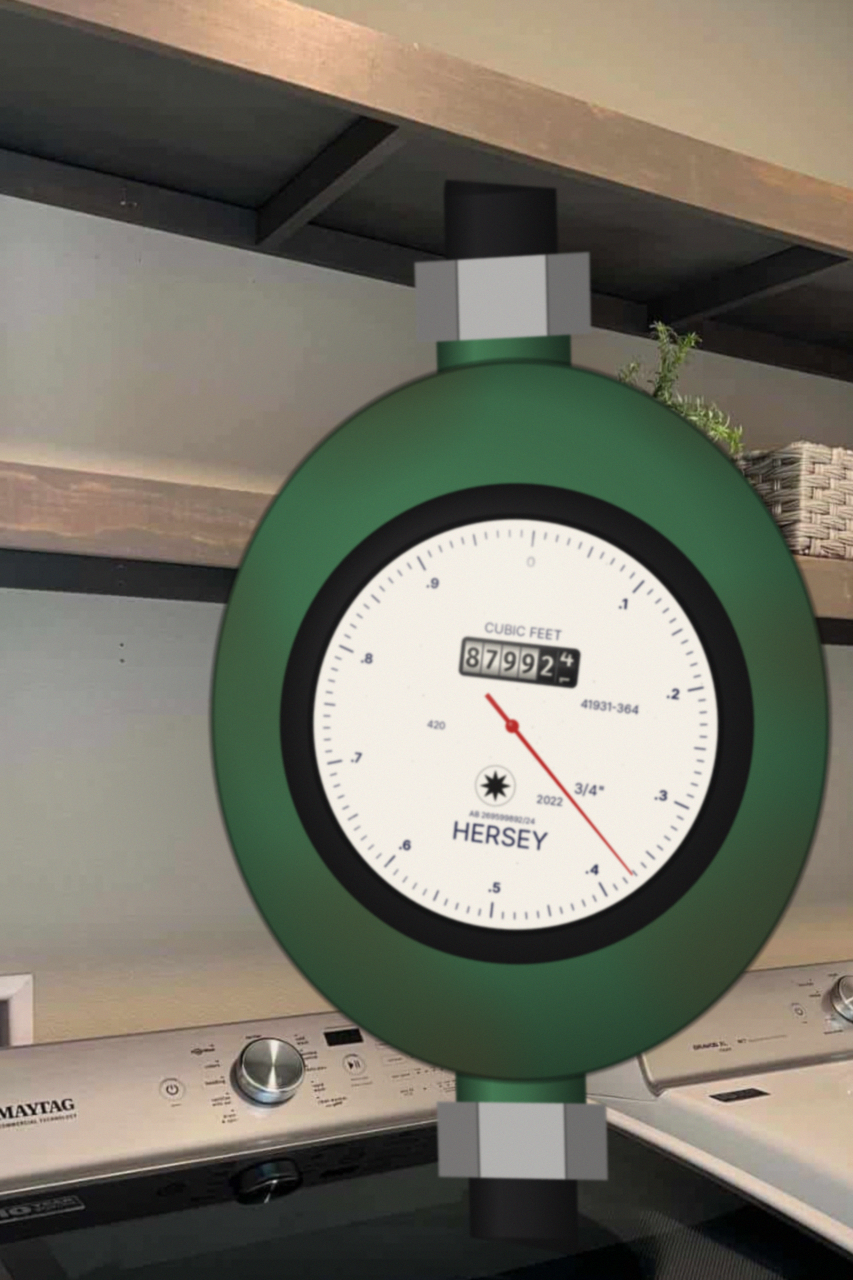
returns **879924.37** ft³
